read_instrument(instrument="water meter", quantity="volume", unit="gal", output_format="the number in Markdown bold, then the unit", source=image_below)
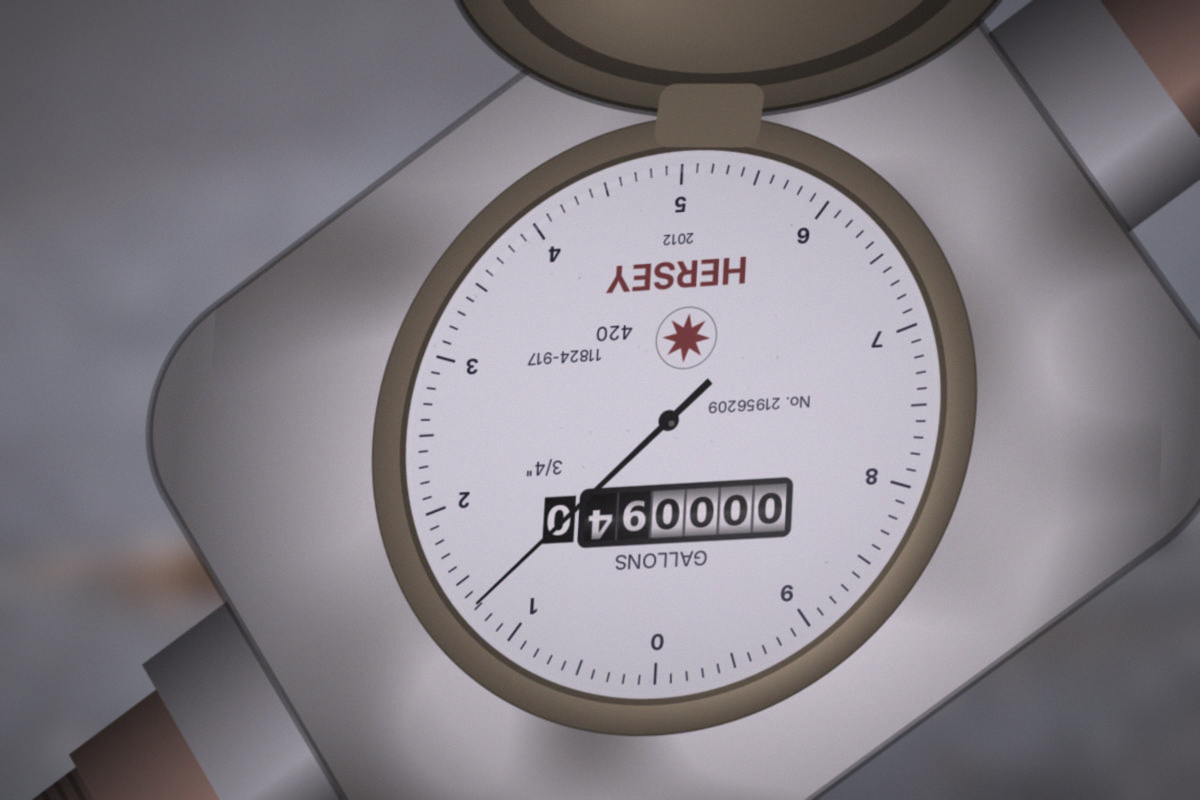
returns **941.3** gal
